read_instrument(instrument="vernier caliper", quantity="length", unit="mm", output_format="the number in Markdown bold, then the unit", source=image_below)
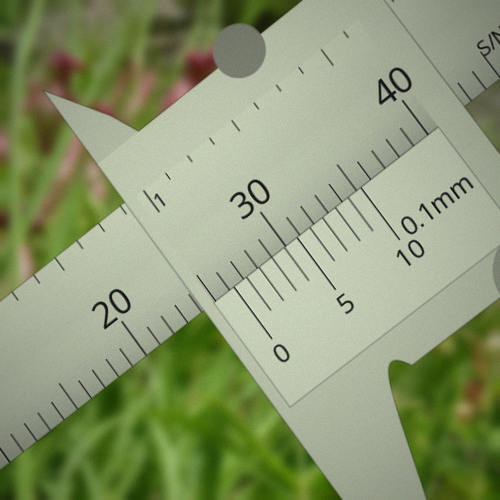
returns **26.3** mm
